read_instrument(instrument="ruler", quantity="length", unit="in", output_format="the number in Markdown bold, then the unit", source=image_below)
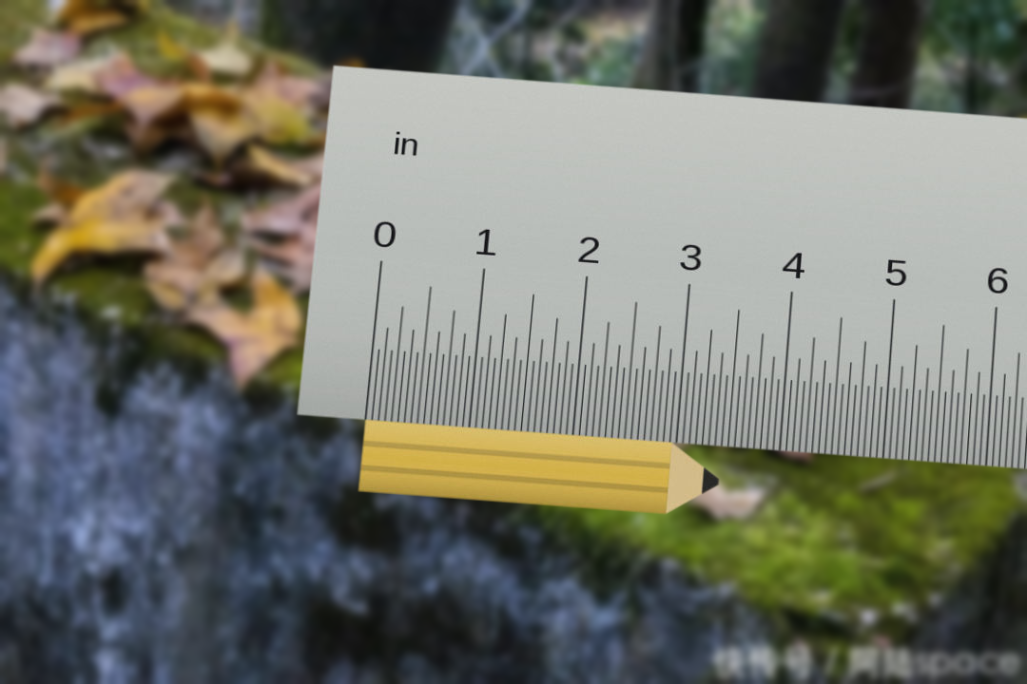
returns **3.4375** in
